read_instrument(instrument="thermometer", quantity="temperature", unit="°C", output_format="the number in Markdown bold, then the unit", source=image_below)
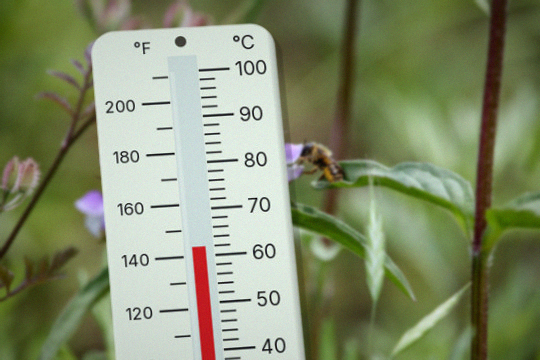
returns **62** °C
